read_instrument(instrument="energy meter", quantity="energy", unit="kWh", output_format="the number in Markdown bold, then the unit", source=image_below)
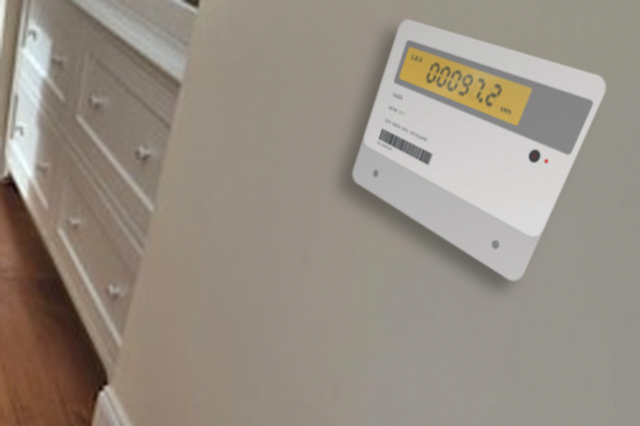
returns **97.2** kWh
